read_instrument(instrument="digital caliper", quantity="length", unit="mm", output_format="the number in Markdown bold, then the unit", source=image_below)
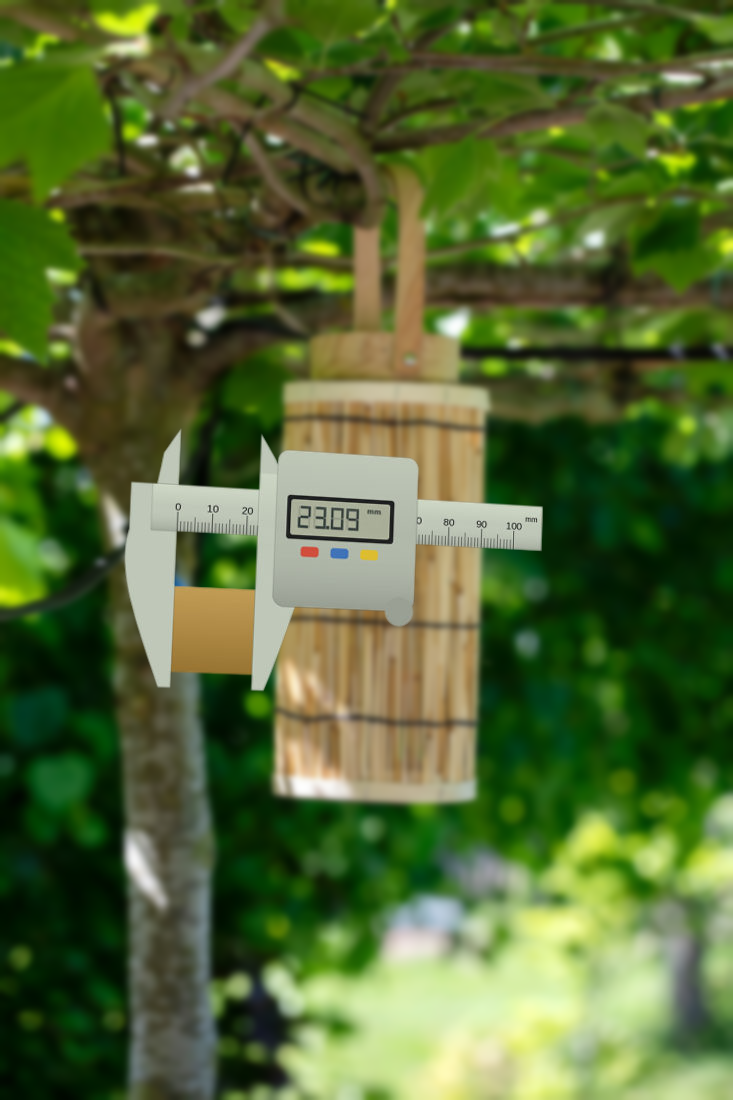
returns **23.09** mm
